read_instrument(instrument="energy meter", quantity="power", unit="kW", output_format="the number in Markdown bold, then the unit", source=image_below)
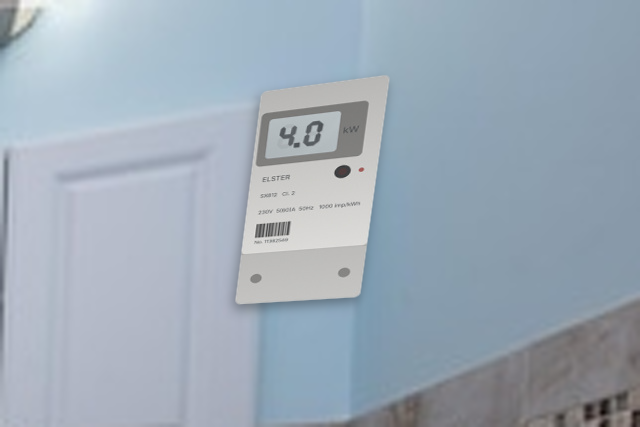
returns **4.0** kW
